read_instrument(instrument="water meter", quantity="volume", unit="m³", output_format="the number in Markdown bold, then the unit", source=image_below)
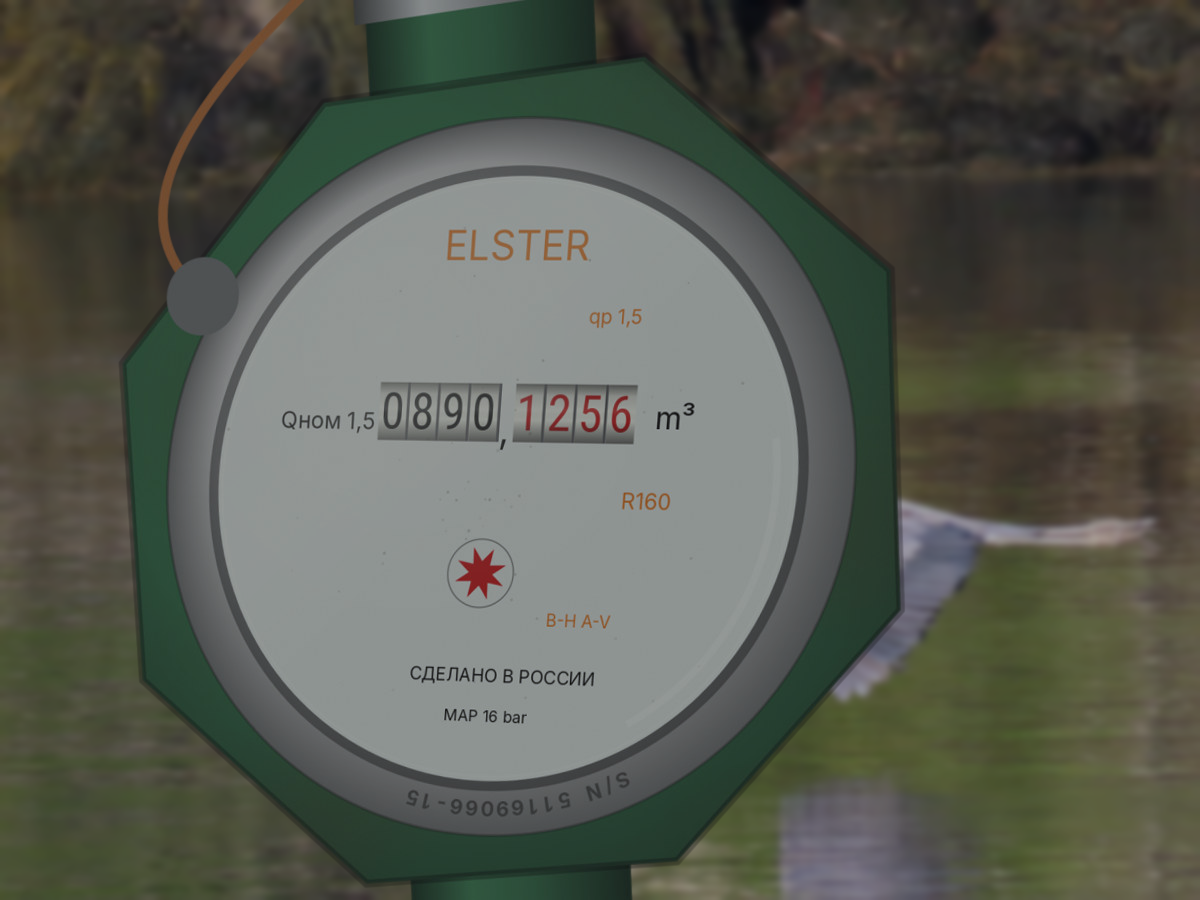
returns **890.1256** m³
